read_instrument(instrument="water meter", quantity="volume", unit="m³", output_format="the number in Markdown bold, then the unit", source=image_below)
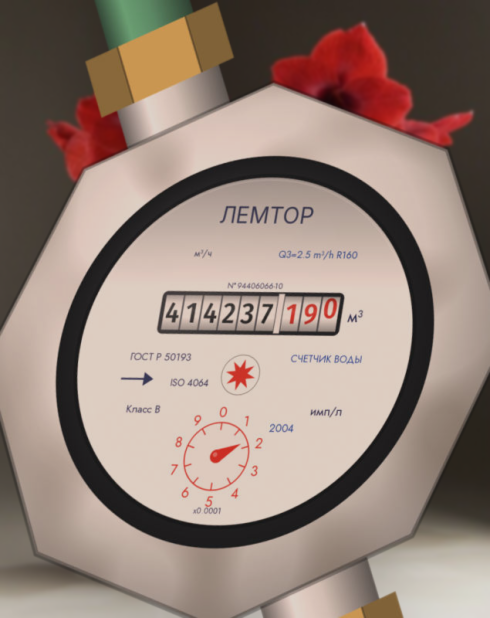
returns **414237.1901** m³
